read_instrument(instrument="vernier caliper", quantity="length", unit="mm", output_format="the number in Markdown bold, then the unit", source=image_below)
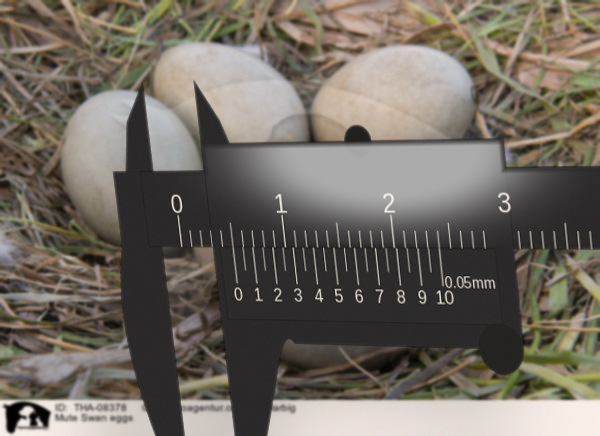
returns **5.0** mm
